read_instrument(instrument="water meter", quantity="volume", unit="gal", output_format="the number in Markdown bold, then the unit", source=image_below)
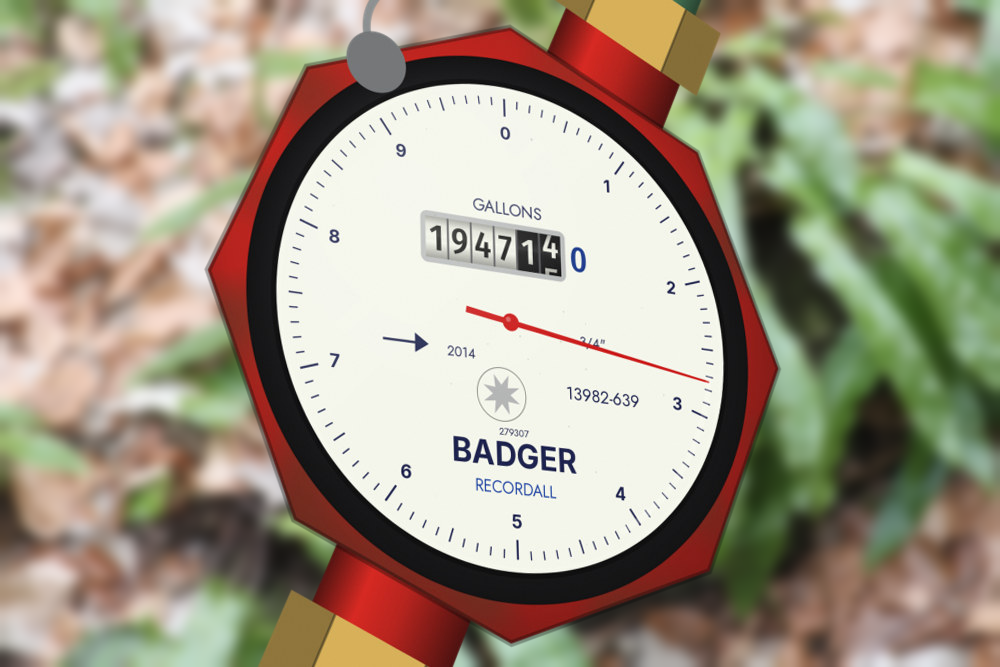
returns **1947142.7** gal
